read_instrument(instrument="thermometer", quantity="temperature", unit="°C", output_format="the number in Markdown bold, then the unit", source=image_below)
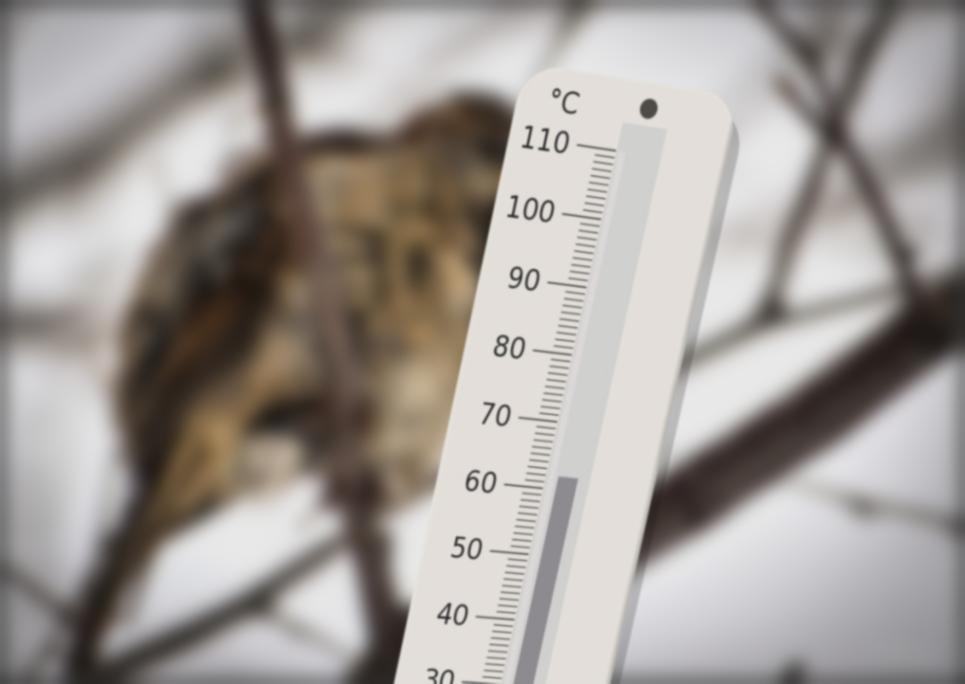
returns **62** °C
